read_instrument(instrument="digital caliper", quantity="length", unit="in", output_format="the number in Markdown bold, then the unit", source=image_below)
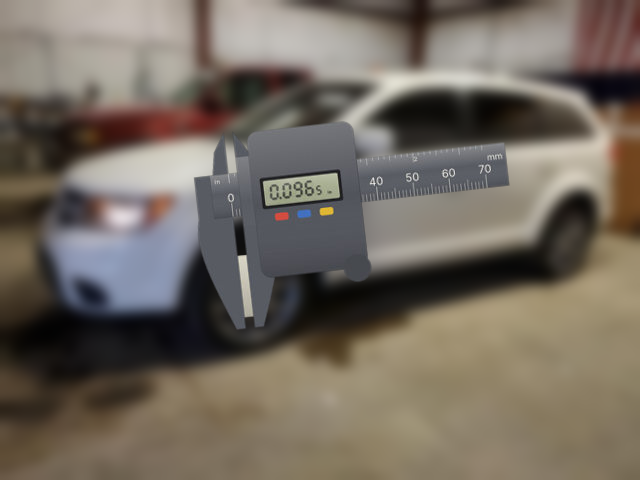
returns **0.0965** in
